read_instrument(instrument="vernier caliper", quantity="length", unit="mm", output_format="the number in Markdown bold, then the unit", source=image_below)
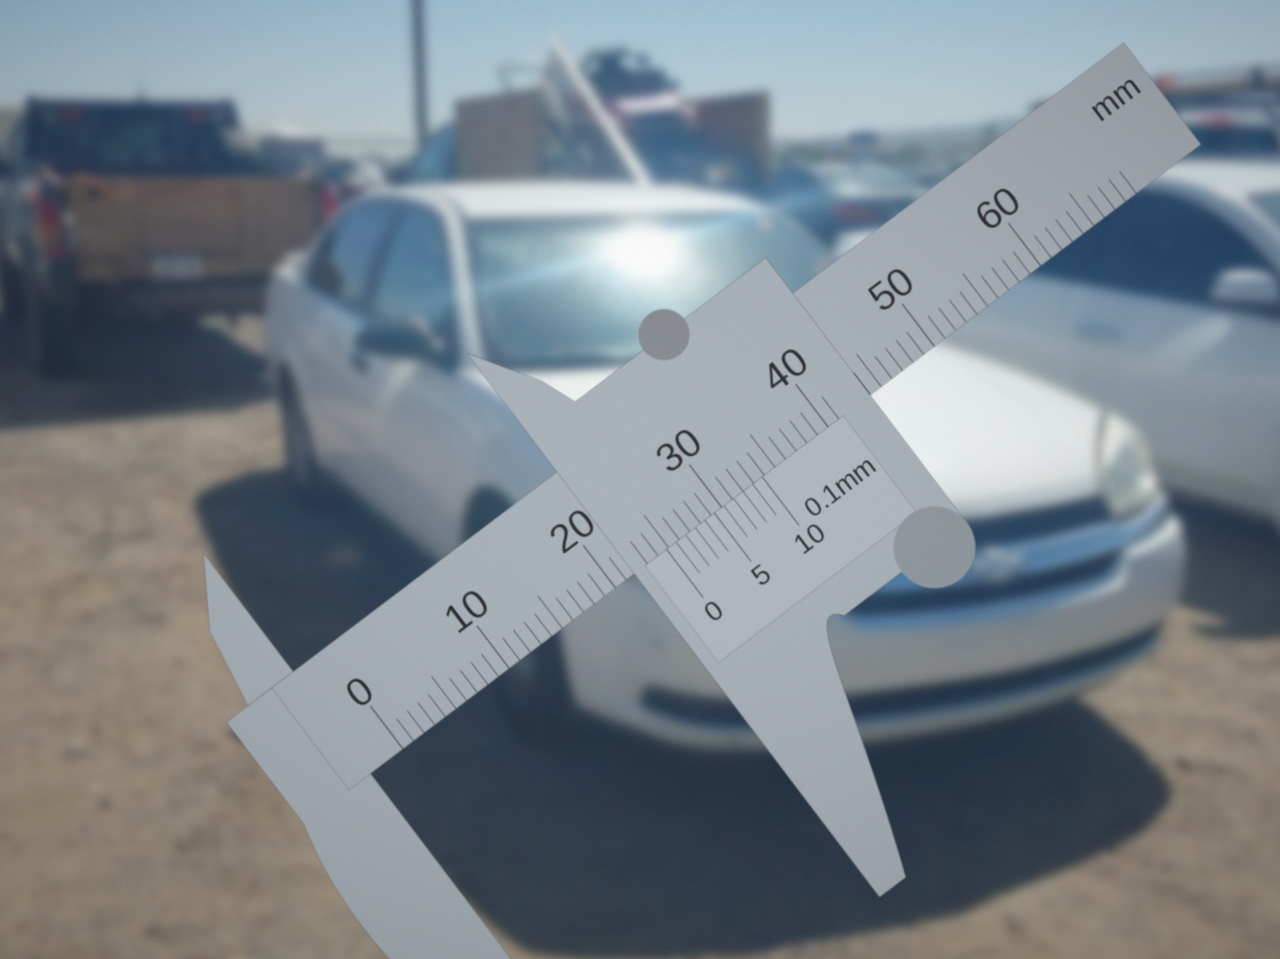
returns **24.8** mm
